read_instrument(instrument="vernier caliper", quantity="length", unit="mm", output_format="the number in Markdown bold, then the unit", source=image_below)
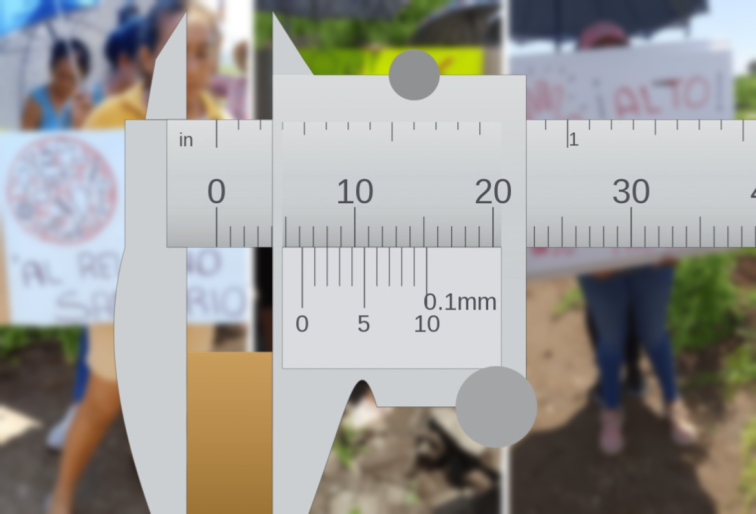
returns **6.2** mm
